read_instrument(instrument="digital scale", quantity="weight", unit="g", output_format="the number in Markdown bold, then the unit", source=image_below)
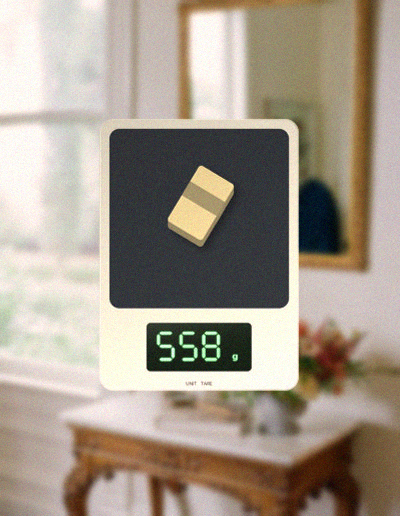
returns **558** g
